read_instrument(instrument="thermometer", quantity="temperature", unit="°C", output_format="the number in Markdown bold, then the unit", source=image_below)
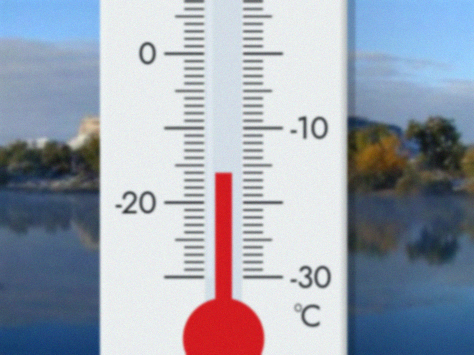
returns **-16** °C
